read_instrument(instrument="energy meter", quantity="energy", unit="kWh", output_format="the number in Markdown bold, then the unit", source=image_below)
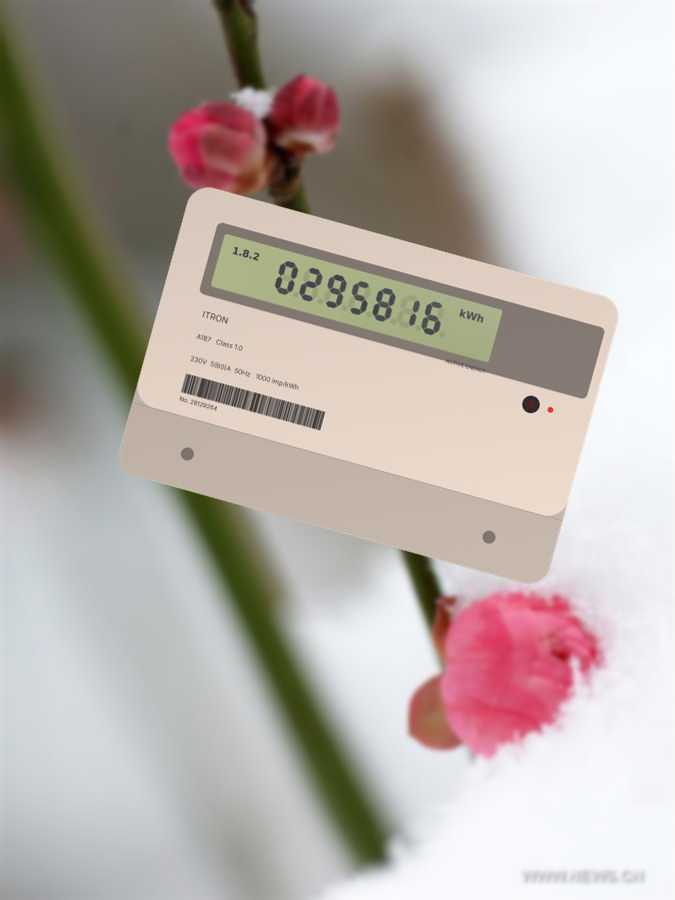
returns **295816** kWh
